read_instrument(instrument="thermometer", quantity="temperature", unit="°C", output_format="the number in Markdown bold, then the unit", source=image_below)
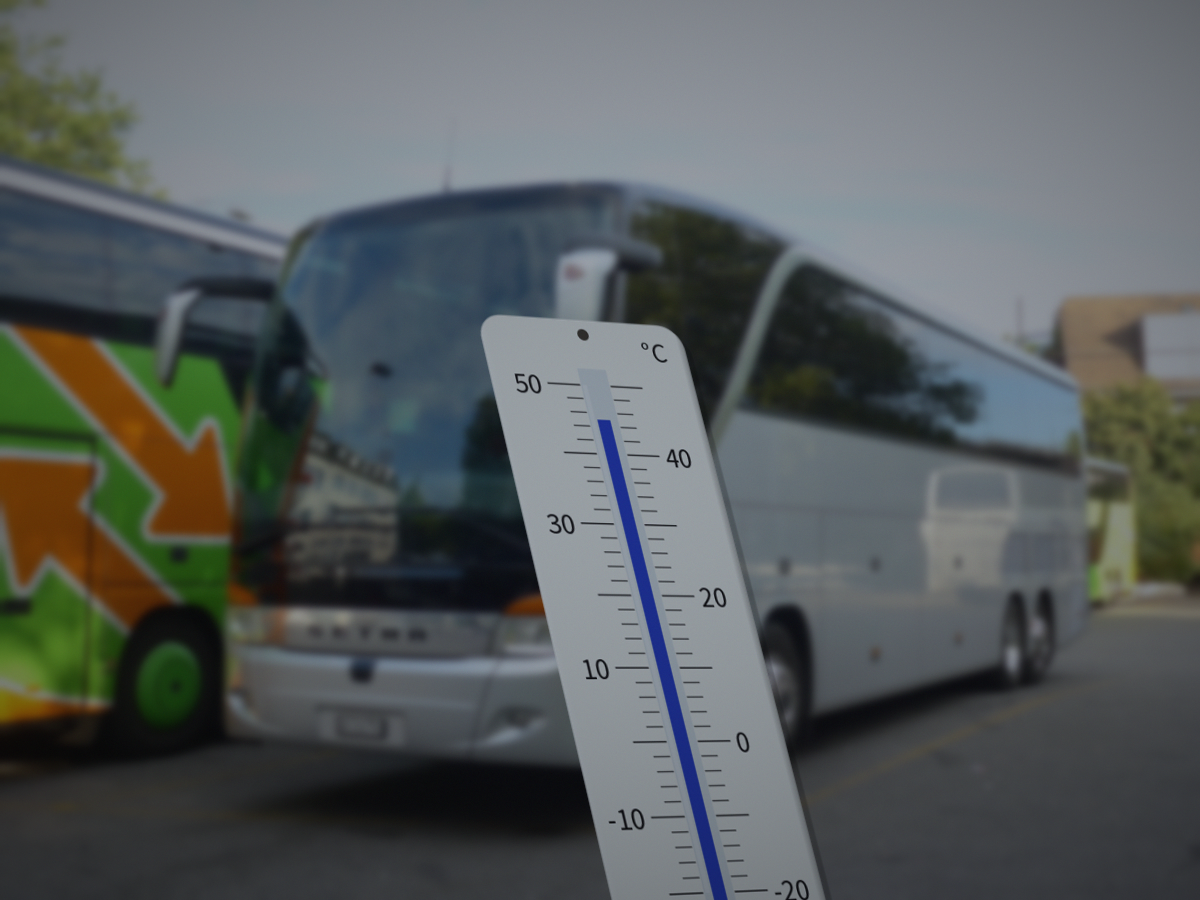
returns **45** °C
